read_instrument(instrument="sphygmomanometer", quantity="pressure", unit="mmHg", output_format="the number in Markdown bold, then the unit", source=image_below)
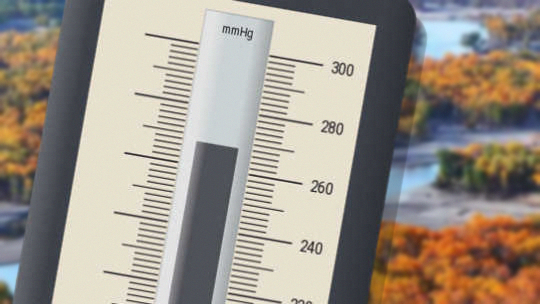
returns **268** mmHg
